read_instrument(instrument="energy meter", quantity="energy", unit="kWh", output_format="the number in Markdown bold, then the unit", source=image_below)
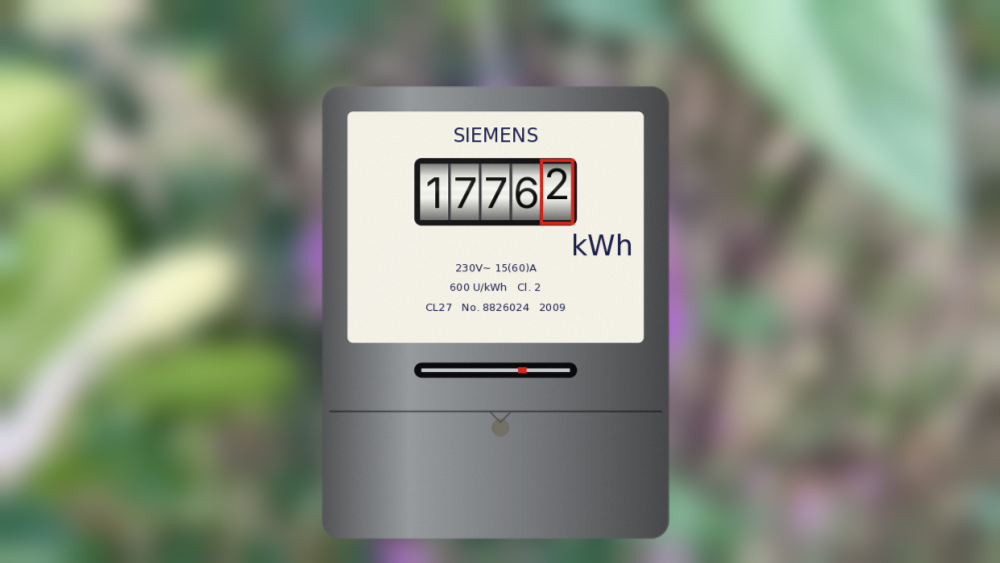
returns **1776.2** kWh
